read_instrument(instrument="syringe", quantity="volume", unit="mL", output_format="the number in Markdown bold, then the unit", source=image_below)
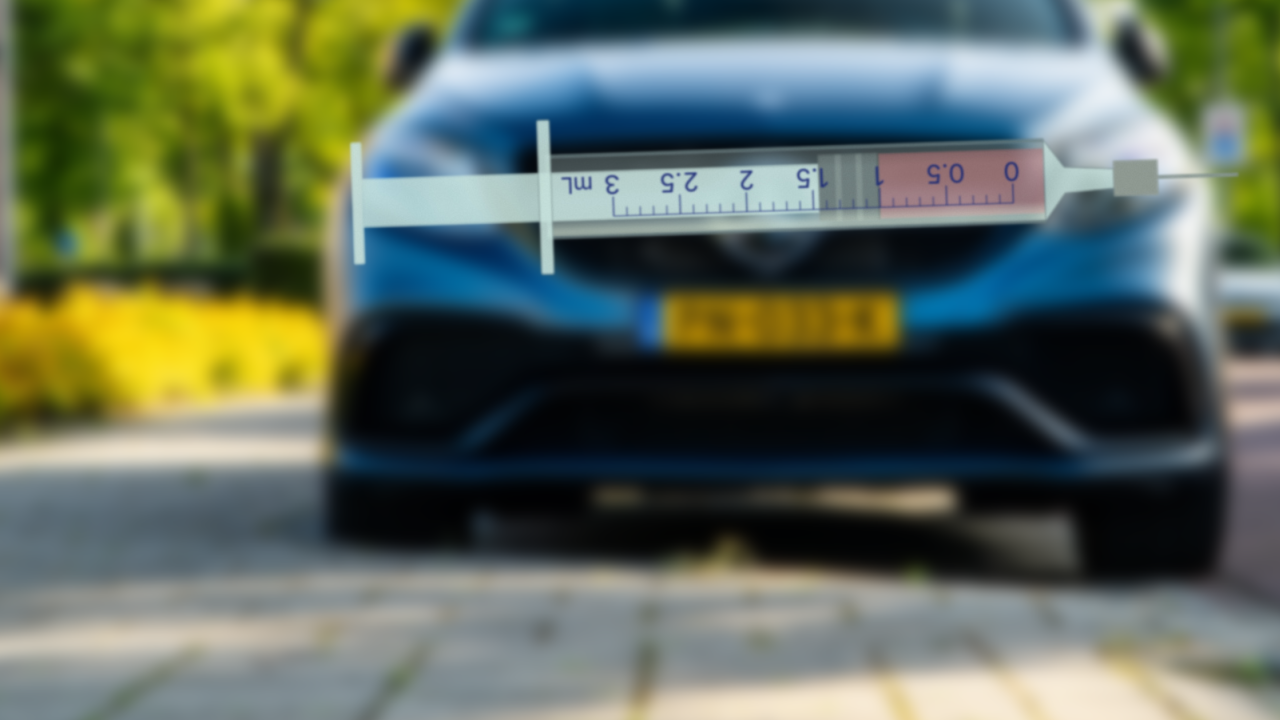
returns **1** mL
